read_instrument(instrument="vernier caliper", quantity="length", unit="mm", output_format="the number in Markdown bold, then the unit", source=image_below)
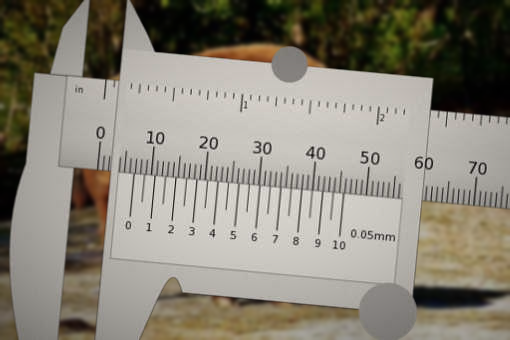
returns **6.8** mm
